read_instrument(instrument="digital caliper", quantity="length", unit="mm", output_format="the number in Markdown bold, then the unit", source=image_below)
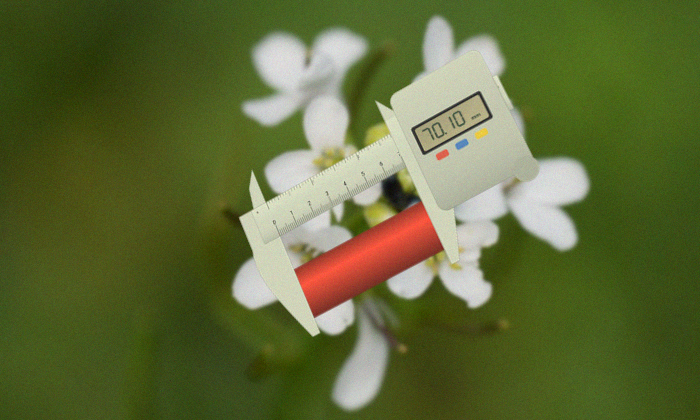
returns **70.10** mm
